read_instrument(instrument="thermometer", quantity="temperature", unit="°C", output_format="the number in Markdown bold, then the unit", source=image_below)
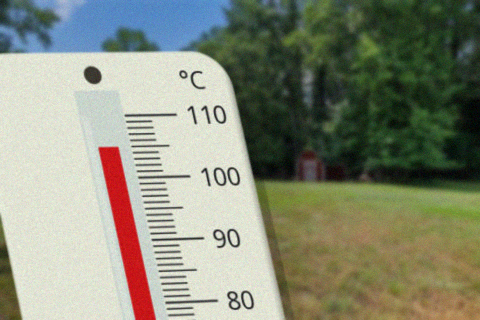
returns **105** °C
